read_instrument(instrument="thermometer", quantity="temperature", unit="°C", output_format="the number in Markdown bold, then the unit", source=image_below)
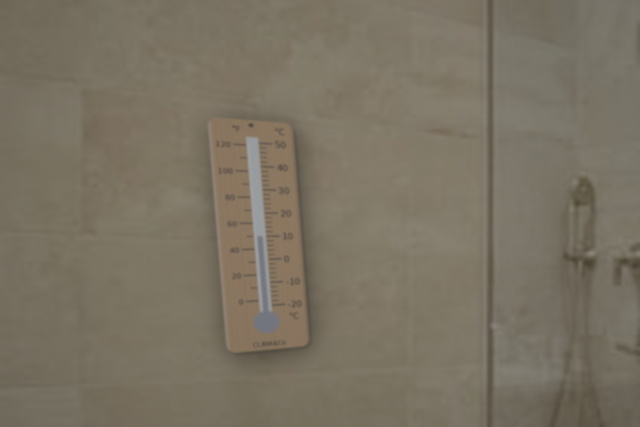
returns **10** °C
